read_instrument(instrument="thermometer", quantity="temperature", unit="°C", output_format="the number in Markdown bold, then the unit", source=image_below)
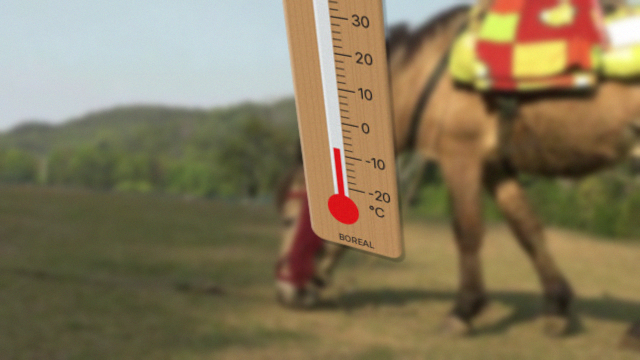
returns **-8** °C
